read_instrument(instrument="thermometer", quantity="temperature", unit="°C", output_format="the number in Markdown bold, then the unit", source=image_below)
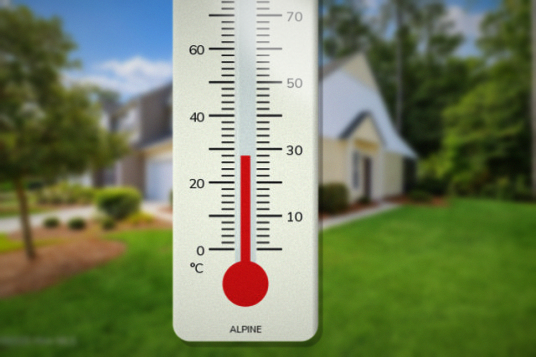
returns **28** °C
